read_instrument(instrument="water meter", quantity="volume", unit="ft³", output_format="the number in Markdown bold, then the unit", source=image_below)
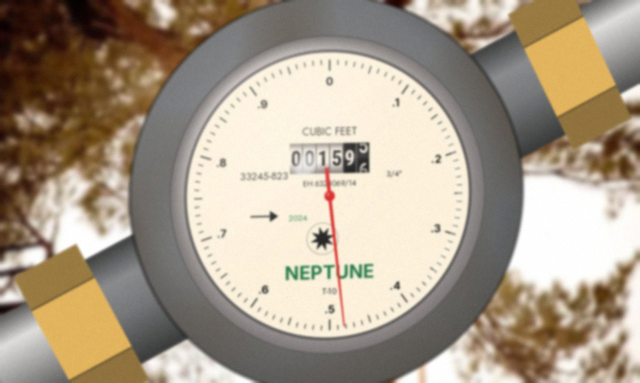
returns **1595.48** ft³
